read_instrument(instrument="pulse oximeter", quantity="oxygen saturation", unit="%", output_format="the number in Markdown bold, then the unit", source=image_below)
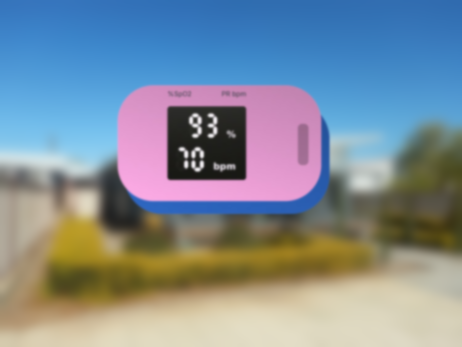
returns **93** %
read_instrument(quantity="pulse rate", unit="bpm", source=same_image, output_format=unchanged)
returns **70** bpm
